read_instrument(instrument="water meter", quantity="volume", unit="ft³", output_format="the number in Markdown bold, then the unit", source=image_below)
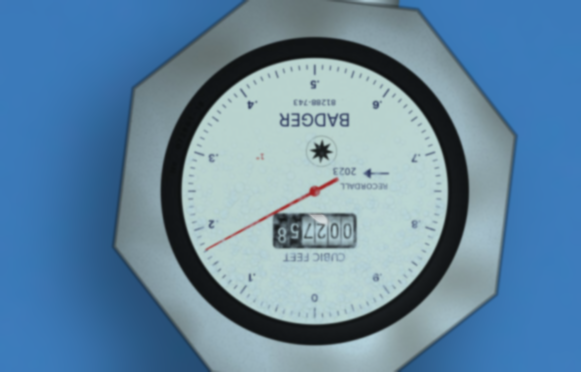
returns **2758.17** ft³
